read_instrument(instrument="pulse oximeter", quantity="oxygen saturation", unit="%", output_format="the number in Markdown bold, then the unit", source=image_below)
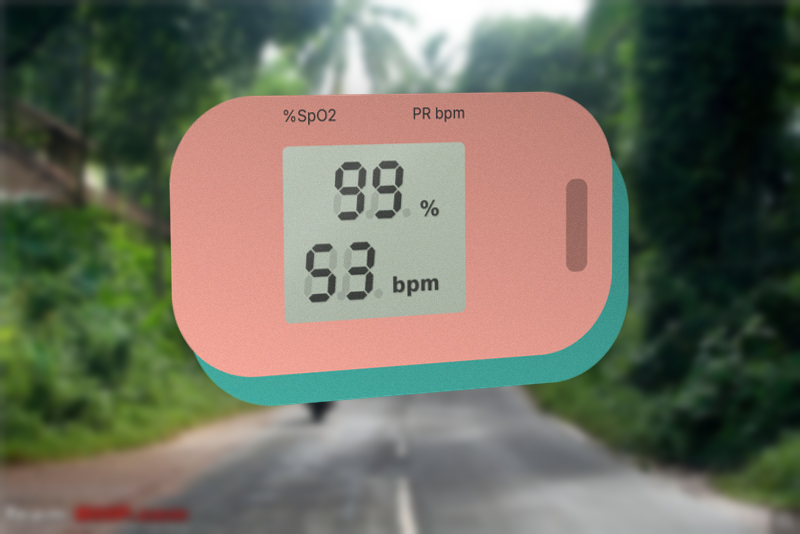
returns **99** %
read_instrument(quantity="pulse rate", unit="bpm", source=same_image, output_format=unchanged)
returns **53** bpm
